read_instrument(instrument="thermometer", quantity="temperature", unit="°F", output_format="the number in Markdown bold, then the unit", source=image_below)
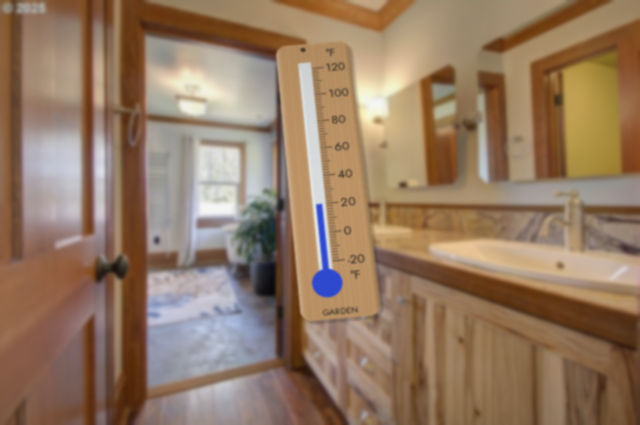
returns **20** °F
